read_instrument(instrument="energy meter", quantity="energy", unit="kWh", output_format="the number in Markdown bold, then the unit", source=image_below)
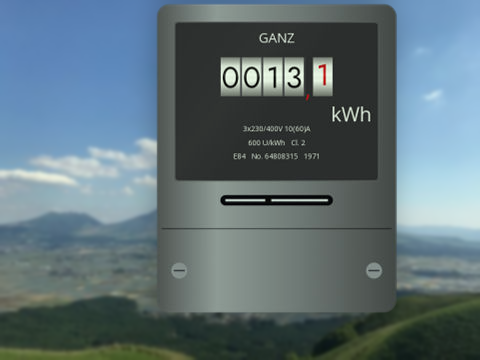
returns **13.1** kWh
